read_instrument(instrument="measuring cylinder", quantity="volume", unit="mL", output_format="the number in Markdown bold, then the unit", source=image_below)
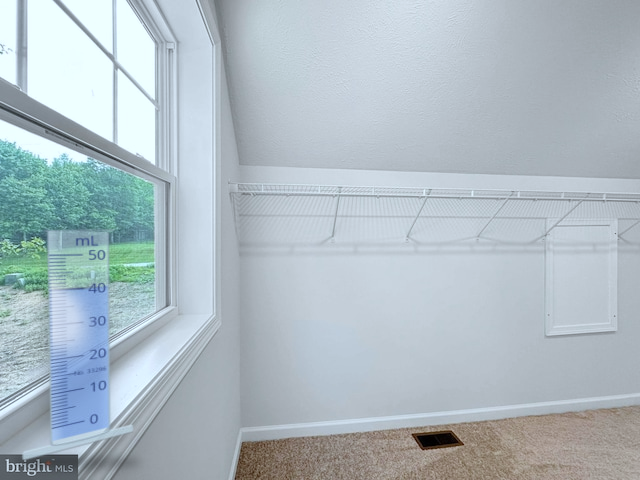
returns **40** mL
